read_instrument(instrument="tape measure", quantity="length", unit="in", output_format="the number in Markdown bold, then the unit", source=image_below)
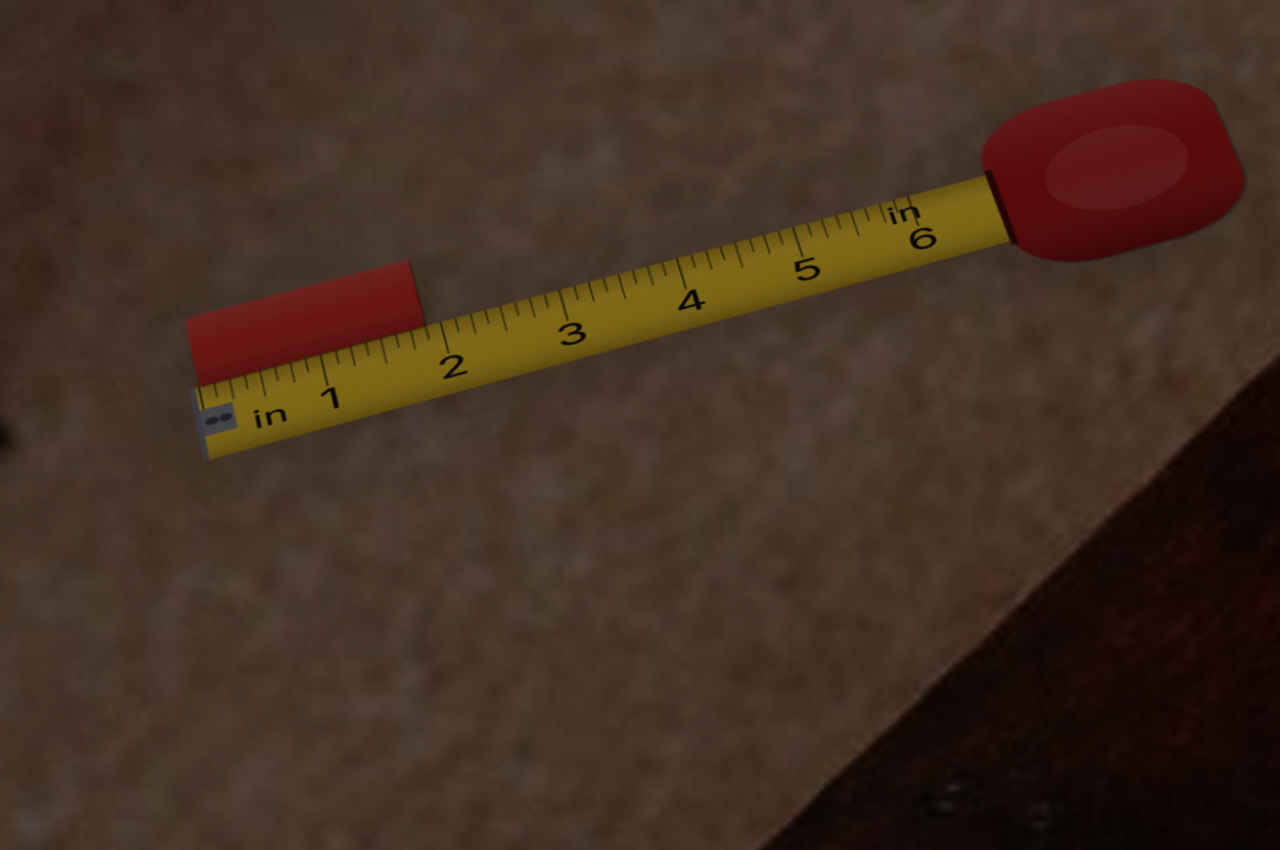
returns **1.875** in
